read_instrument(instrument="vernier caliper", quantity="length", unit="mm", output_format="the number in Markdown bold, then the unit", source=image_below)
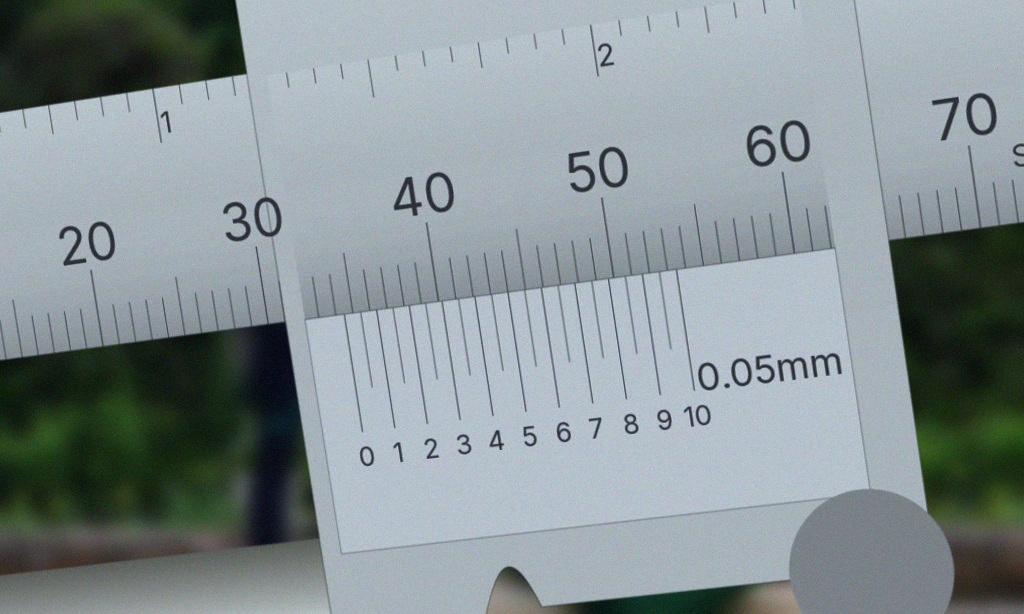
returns **34.5** mm
